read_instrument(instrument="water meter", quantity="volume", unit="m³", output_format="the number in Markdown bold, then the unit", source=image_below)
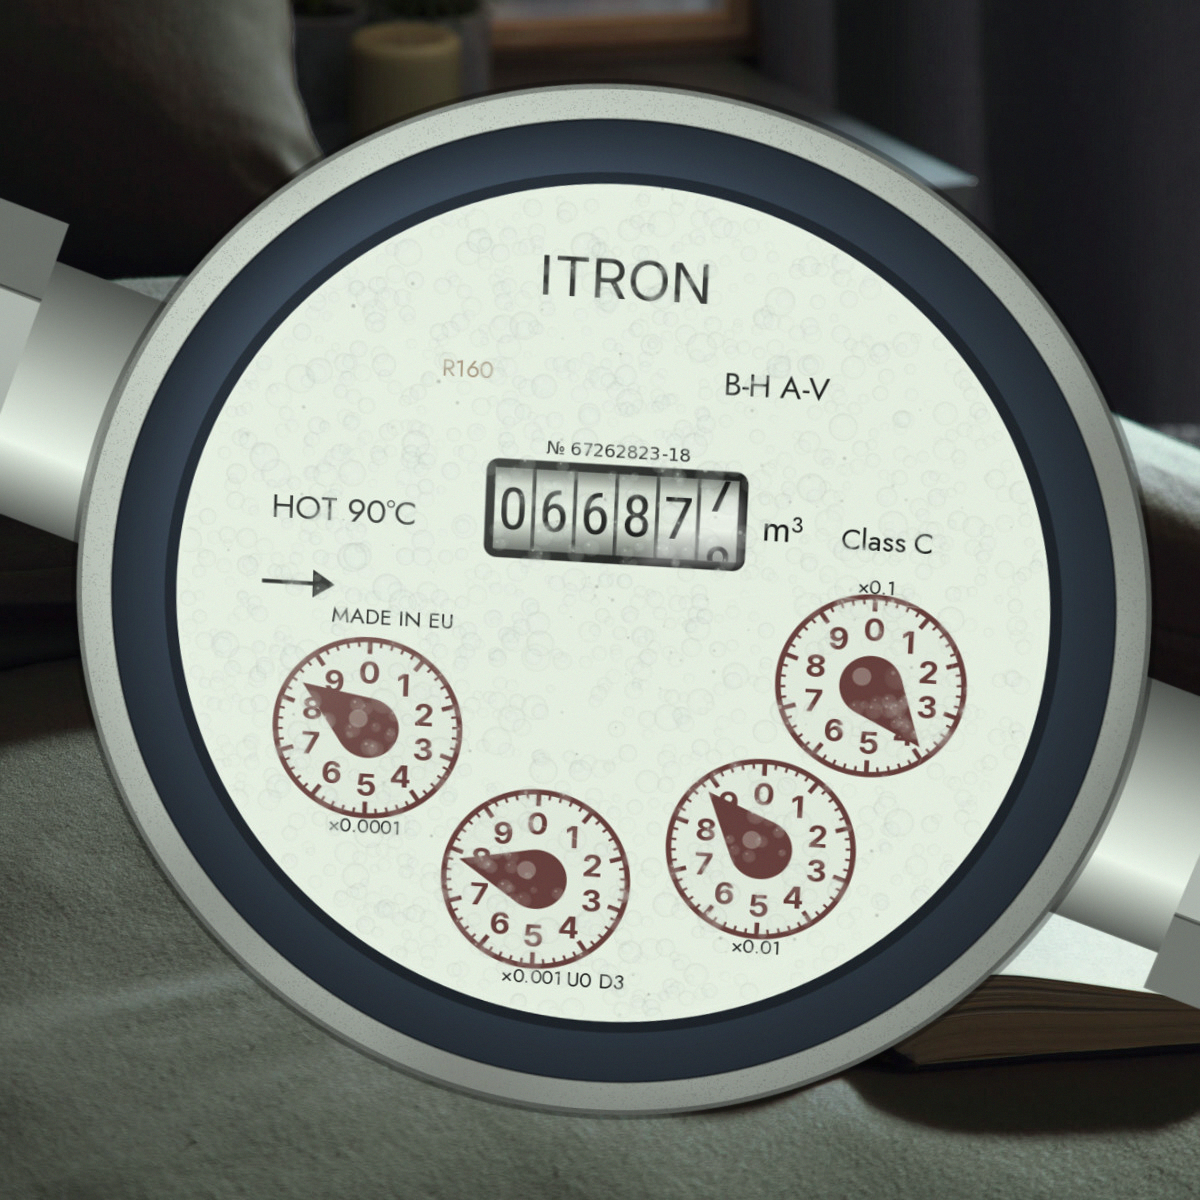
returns **66877.3878** m³
